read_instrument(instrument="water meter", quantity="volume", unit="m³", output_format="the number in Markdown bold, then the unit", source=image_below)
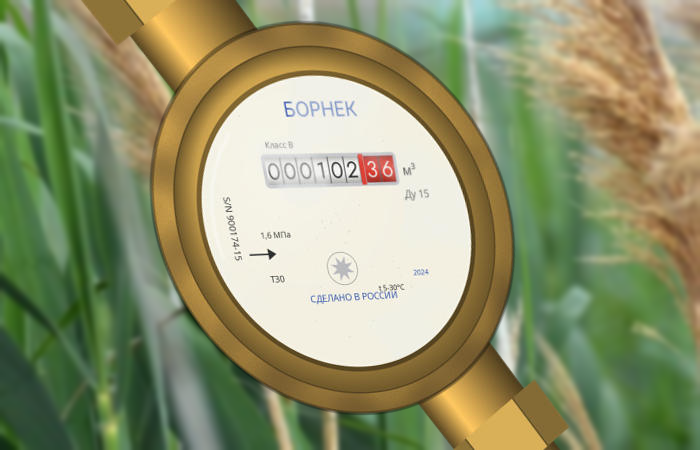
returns **102.36** m³
